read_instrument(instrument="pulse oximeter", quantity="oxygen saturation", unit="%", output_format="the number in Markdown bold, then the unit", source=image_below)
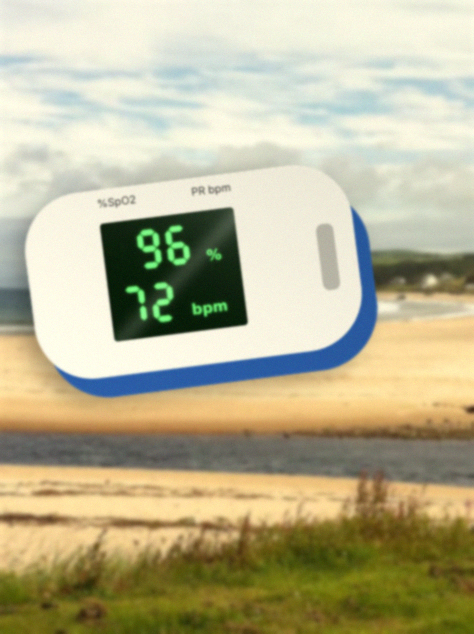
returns **96** %
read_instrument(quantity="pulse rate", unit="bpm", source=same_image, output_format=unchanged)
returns **72** bpm
